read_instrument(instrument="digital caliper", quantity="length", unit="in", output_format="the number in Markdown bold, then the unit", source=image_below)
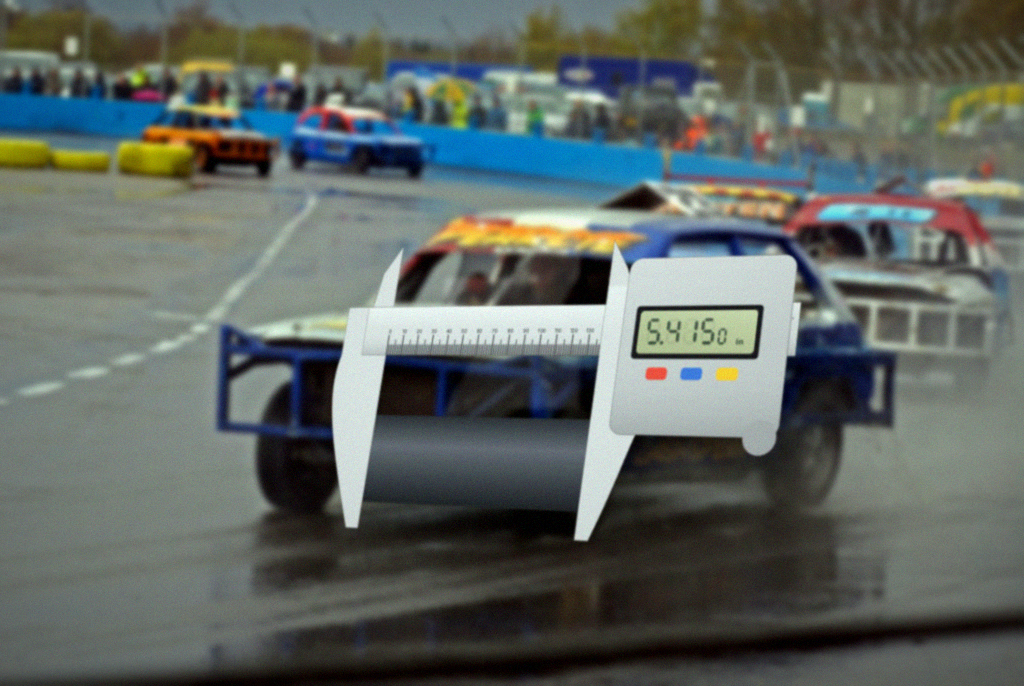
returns **5.4150** in
